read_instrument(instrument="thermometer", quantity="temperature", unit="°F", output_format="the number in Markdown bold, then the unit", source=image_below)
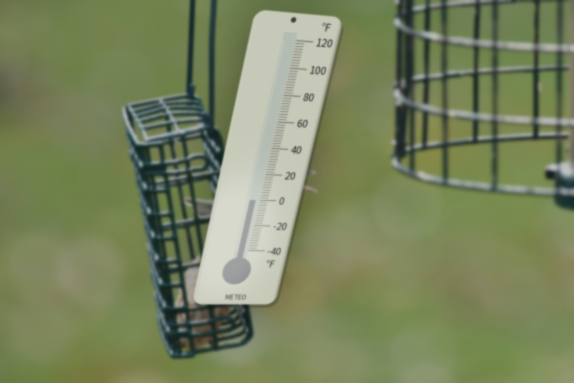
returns **0** °F
